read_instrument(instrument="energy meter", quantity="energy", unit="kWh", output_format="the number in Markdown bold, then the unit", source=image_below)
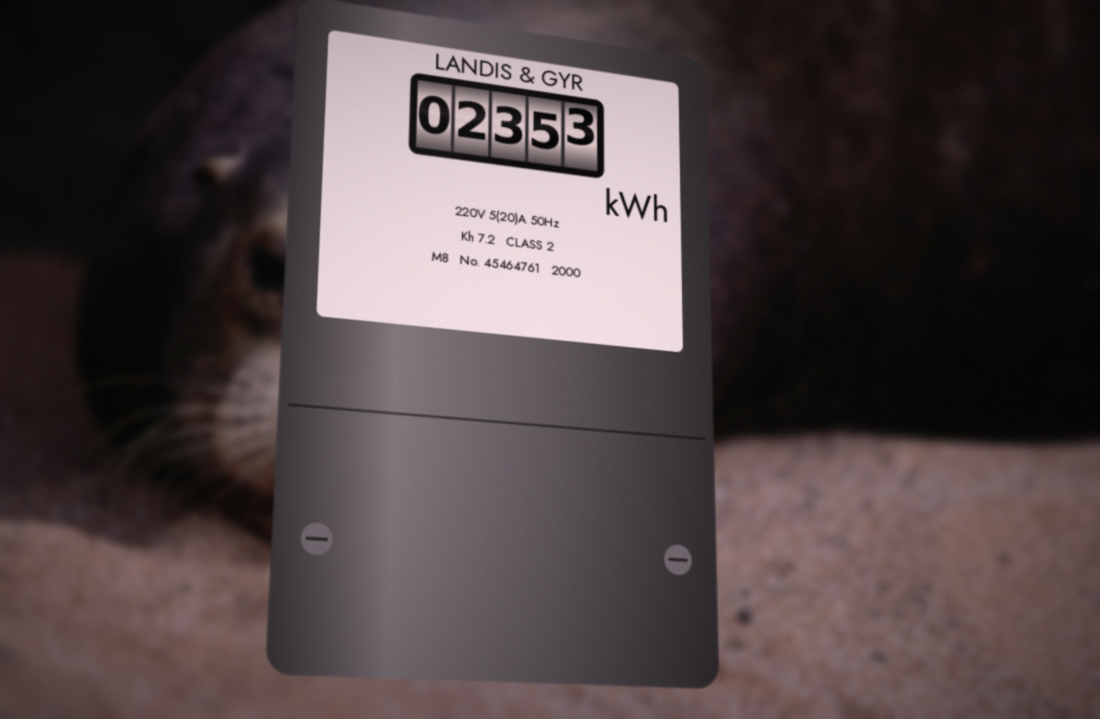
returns **2353** kWh
